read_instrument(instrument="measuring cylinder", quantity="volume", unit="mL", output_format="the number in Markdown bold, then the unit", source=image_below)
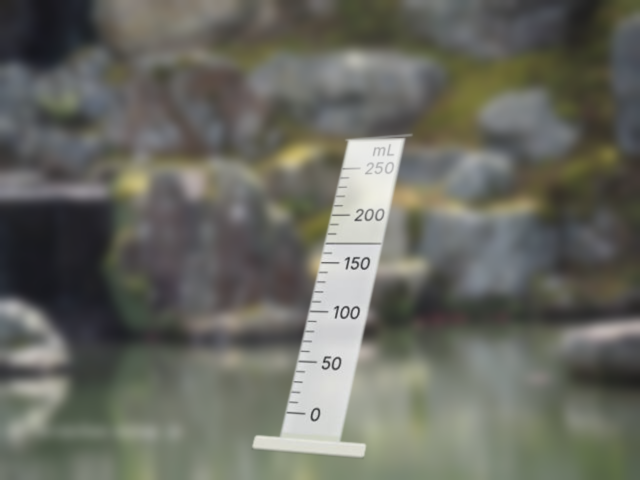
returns **170** mL
